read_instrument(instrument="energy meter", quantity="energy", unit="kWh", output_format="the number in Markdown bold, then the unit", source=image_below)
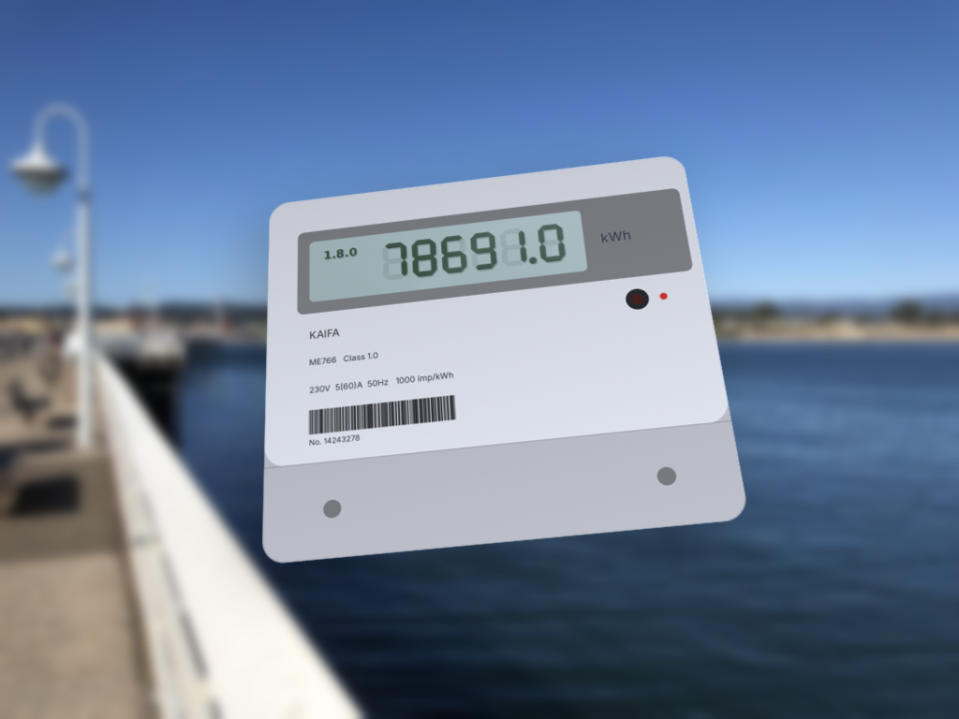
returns **78691.0** kWh
